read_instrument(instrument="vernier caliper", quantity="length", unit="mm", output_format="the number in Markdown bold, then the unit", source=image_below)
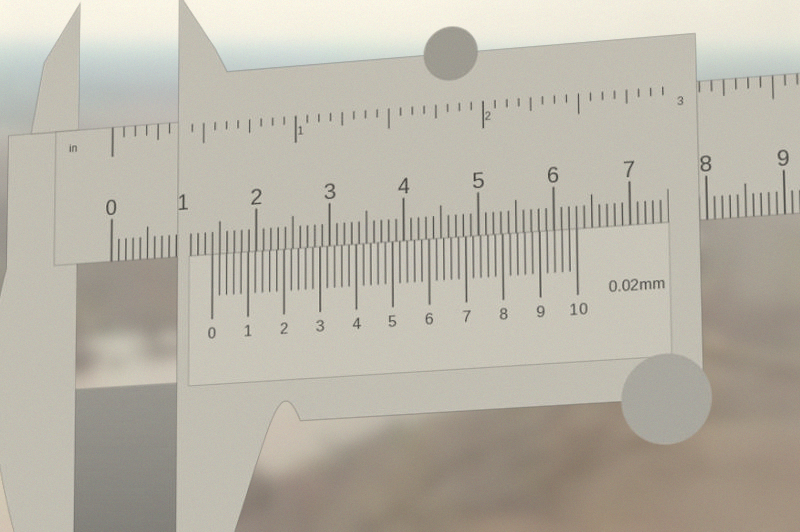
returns **14.0** mm
